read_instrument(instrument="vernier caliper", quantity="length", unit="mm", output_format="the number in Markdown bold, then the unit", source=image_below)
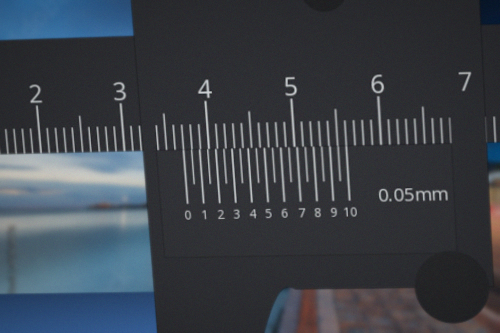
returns **37.0** mm
